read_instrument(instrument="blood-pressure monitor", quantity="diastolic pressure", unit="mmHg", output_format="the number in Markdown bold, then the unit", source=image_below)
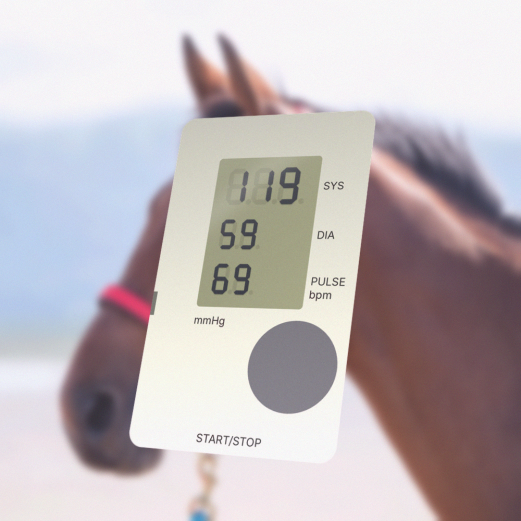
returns **59** mmHg
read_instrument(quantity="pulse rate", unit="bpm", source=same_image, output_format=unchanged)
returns **69** bpm
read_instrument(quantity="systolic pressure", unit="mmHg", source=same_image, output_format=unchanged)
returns **119** mmHg
